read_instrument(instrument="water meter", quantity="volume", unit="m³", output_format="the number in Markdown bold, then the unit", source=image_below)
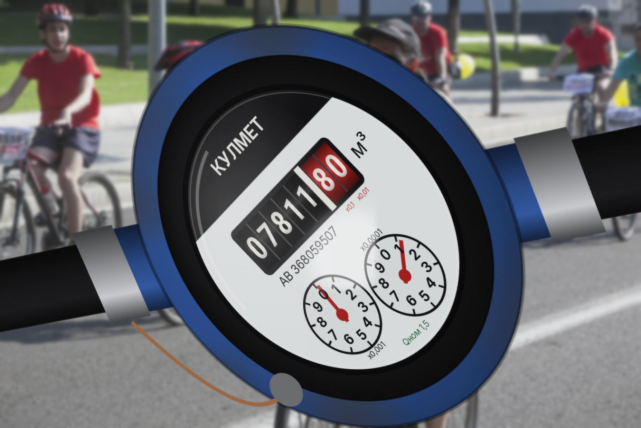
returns **7811.8001** m³
